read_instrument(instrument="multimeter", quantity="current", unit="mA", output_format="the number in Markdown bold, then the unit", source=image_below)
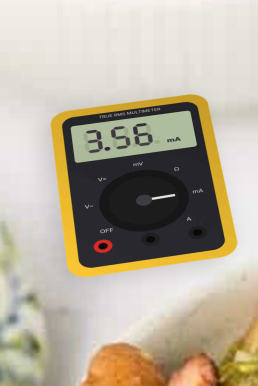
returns **3.56** mA
